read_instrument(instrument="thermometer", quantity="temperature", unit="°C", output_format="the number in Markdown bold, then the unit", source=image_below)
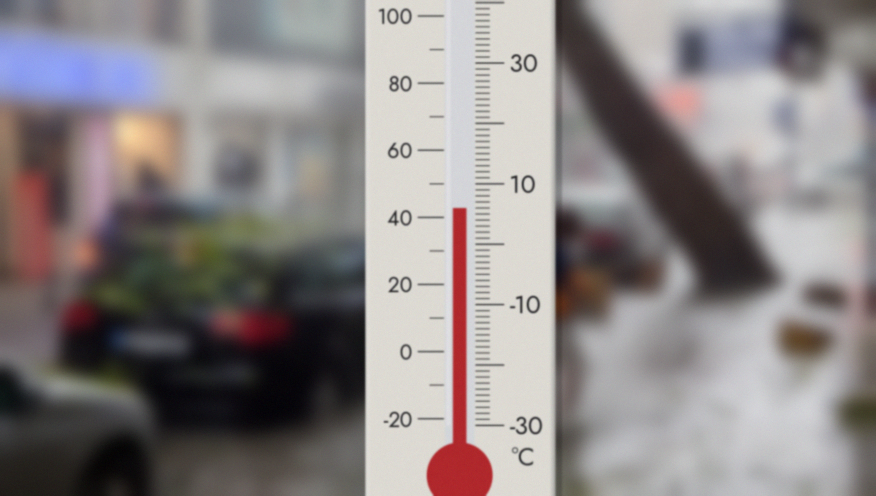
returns **6** °C
